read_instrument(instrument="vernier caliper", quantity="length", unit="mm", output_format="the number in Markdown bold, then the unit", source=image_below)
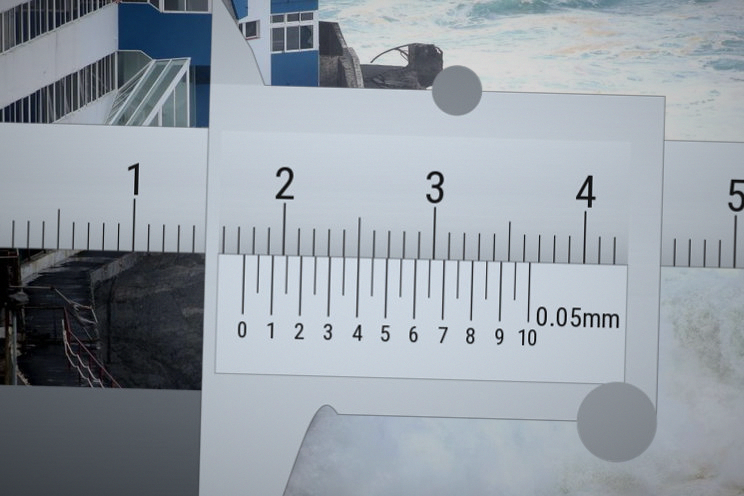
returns **17.4** mm
